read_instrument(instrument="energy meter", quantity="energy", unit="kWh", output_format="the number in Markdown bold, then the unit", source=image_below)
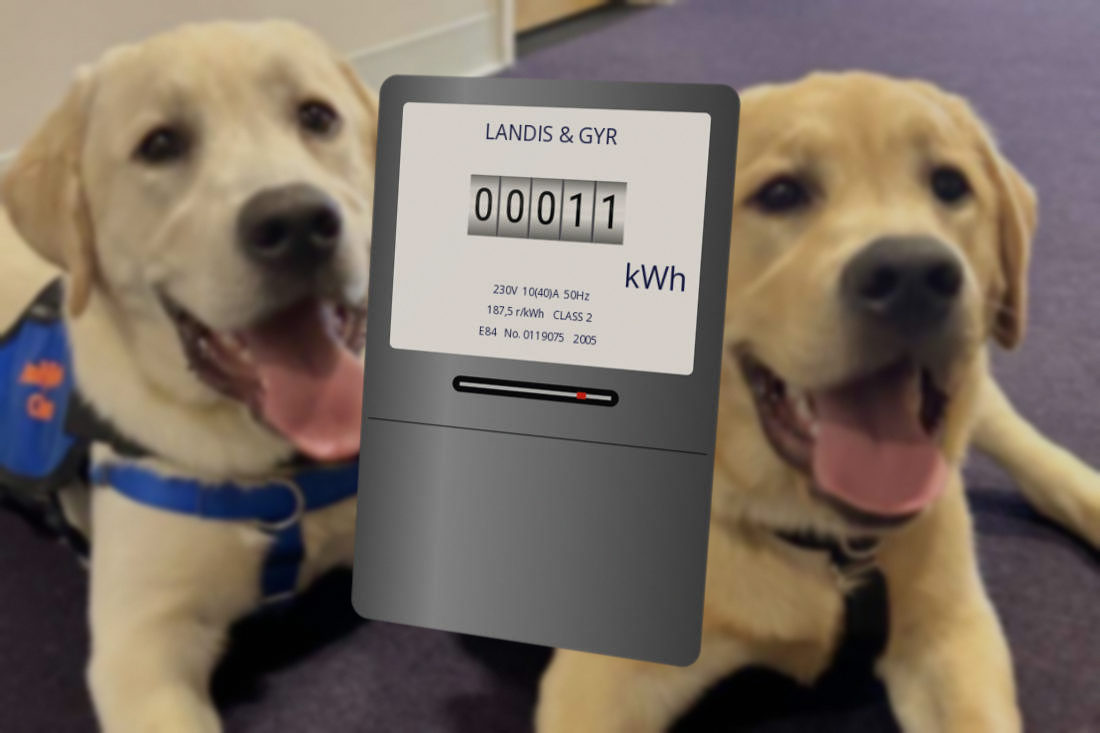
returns **11** kWh
